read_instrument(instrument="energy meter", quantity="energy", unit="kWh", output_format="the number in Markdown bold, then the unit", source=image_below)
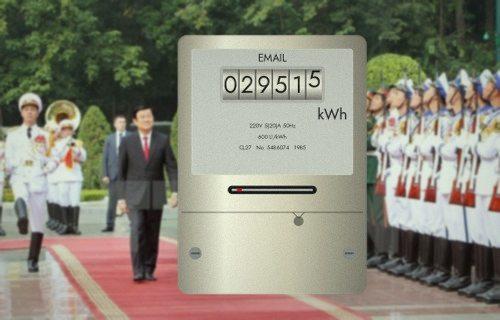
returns **29515** kWh
